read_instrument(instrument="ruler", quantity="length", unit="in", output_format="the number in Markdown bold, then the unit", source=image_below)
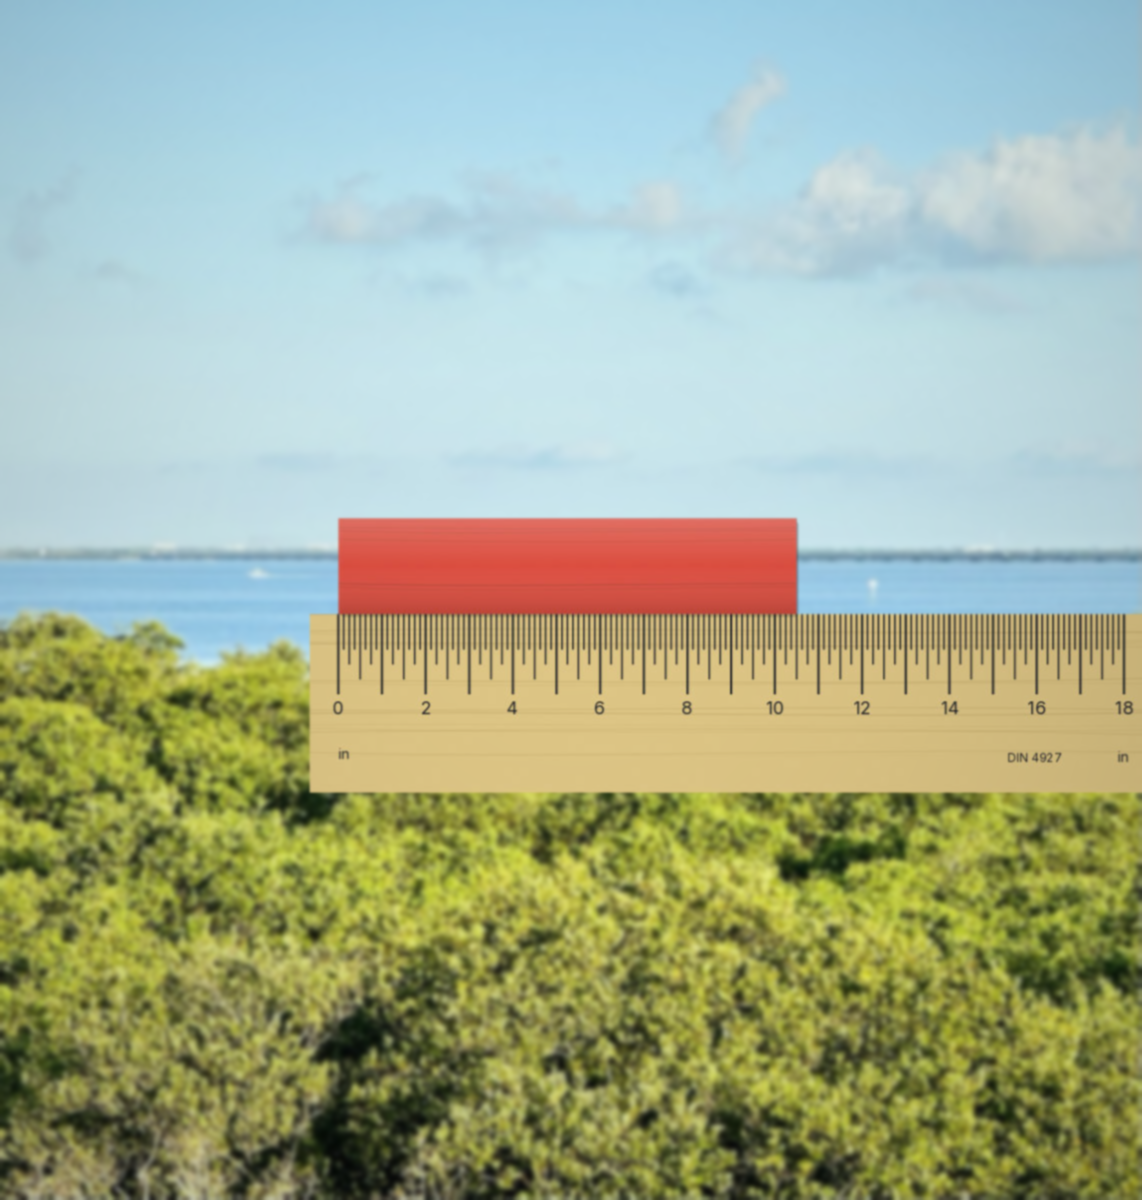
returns **10.5** in
